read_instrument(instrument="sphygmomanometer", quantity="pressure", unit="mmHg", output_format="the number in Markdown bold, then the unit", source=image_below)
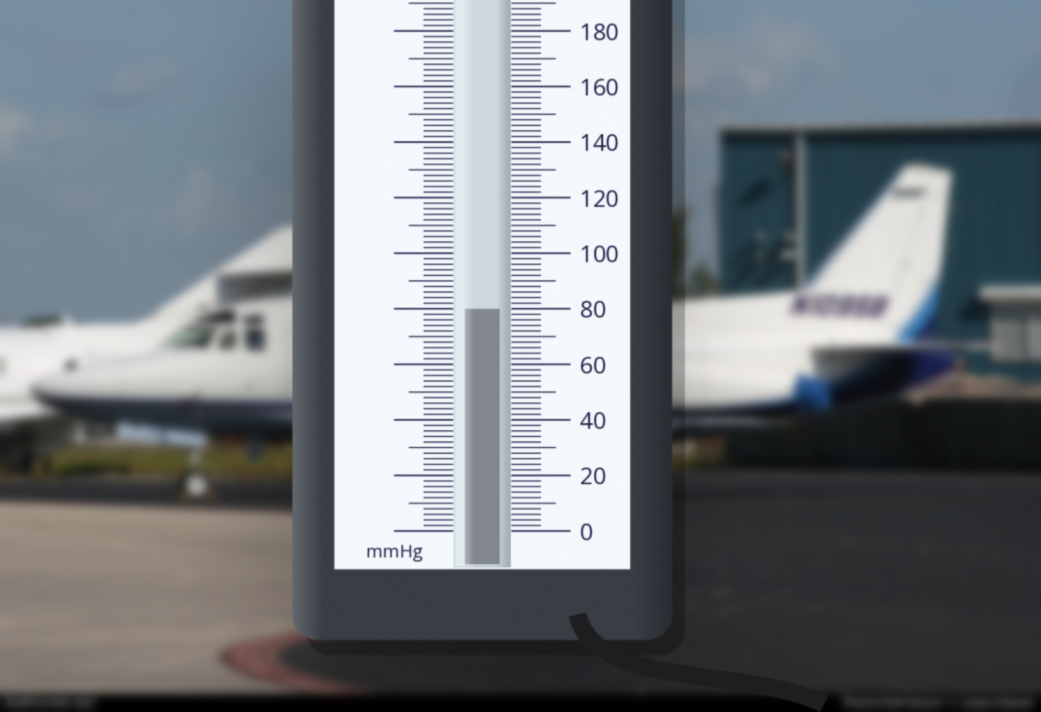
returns **80** mmHg
